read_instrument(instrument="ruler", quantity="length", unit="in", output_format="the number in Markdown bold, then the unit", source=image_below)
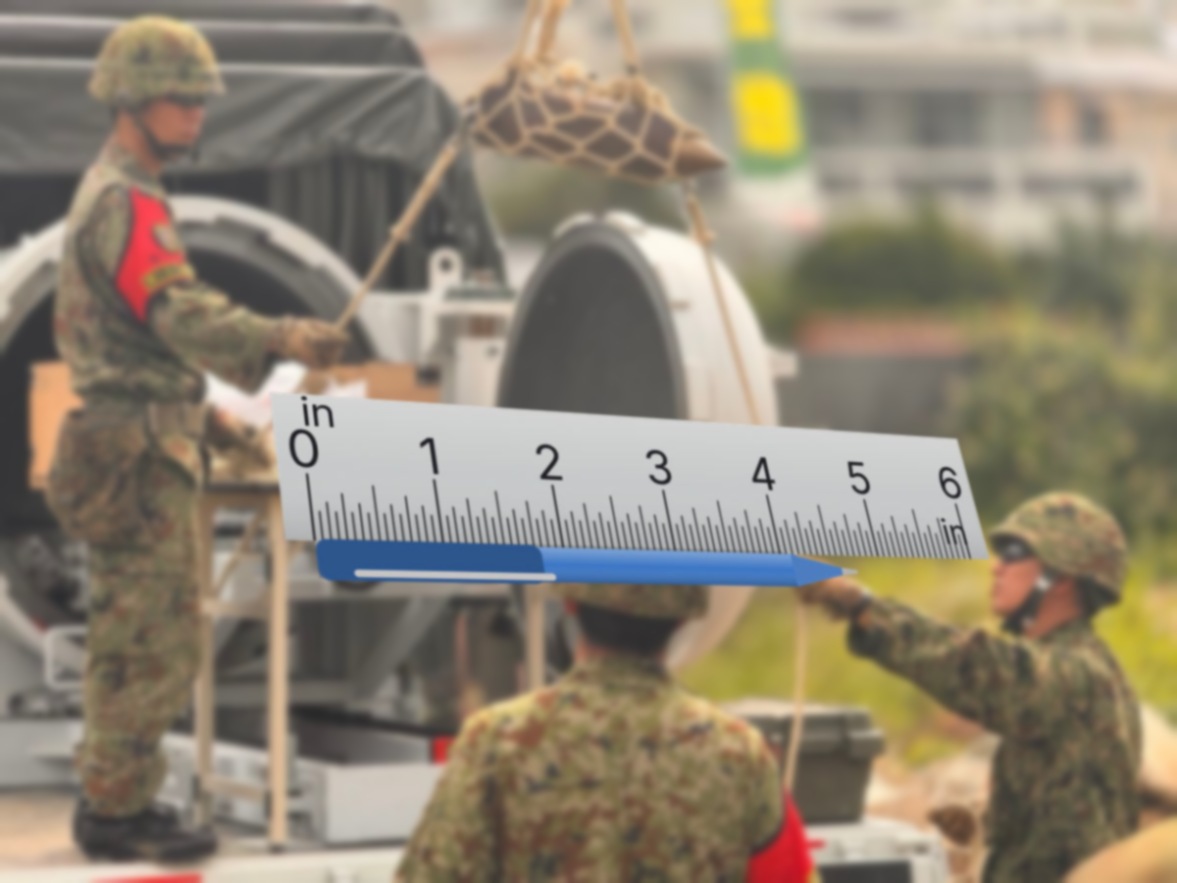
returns **4.75** in
